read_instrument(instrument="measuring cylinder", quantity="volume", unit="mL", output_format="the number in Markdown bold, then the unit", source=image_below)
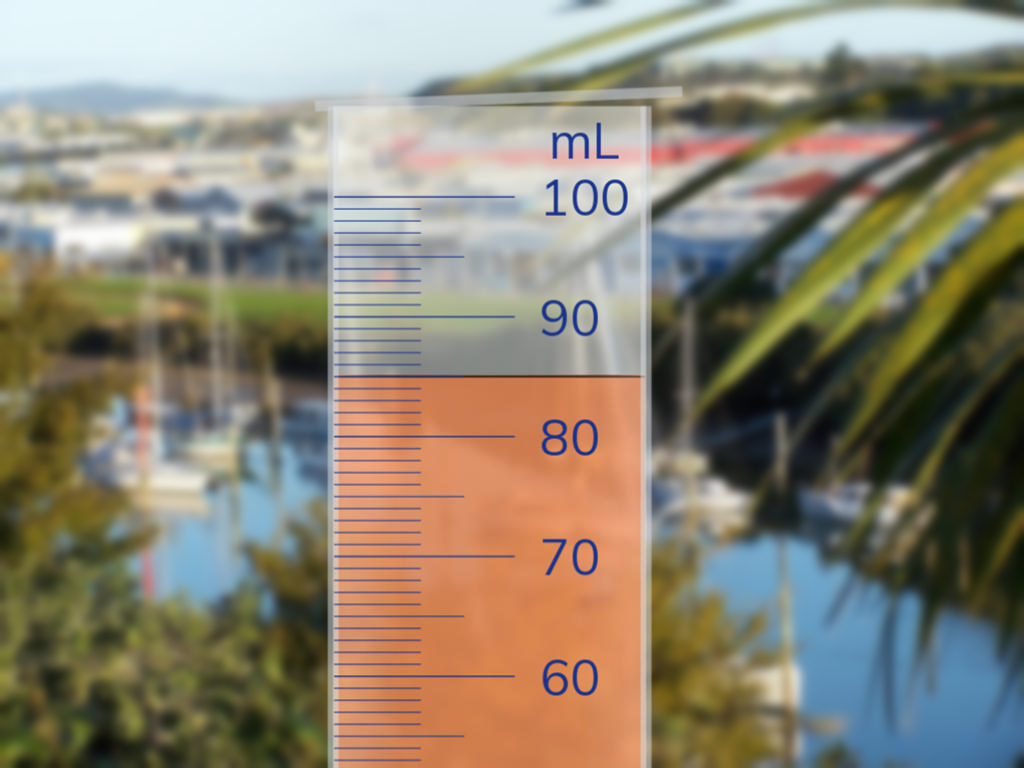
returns **85** mL
